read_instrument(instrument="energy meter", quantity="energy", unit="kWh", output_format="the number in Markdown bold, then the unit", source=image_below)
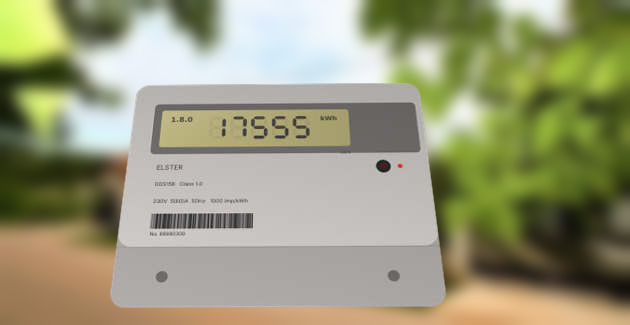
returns **17555** kWh
